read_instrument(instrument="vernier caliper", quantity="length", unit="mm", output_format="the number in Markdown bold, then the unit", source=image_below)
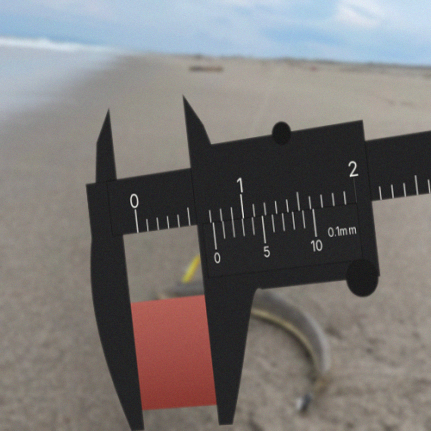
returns **7.2** mm
